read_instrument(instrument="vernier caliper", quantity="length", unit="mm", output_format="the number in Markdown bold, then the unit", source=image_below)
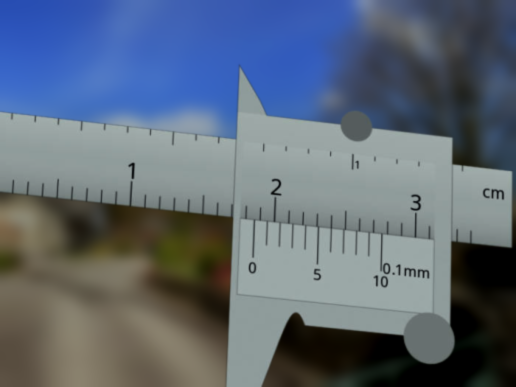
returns **18.6** mm
